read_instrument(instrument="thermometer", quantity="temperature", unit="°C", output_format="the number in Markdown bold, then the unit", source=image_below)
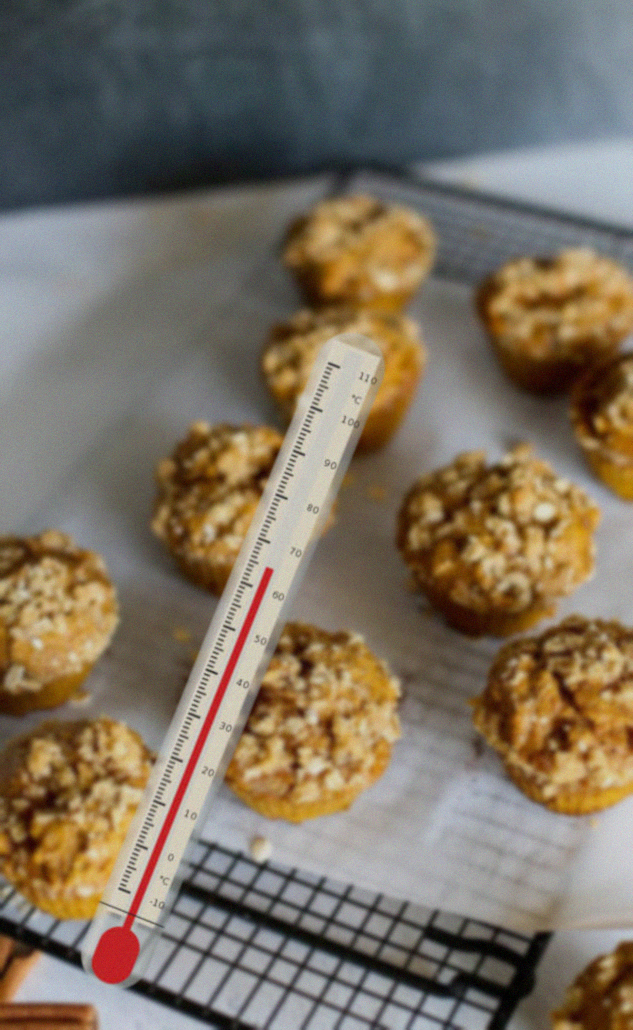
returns **65** °C
